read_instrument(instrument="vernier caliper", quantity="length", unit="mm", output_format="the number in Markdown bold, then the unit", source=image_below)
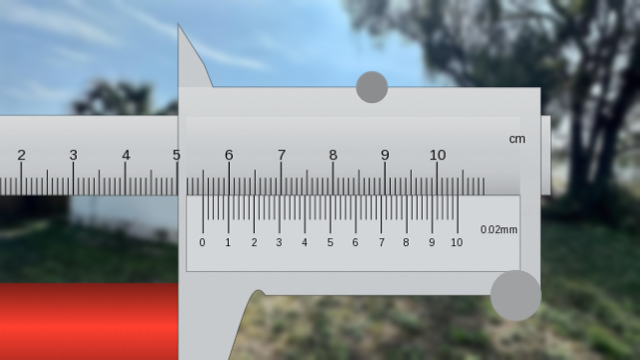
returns **55.0** mm
